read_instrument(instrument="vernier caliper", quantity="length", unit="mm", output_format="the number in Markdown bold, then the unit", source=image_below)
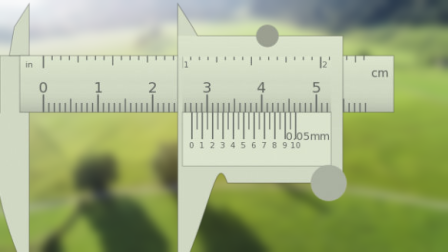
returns **27.2** mm
